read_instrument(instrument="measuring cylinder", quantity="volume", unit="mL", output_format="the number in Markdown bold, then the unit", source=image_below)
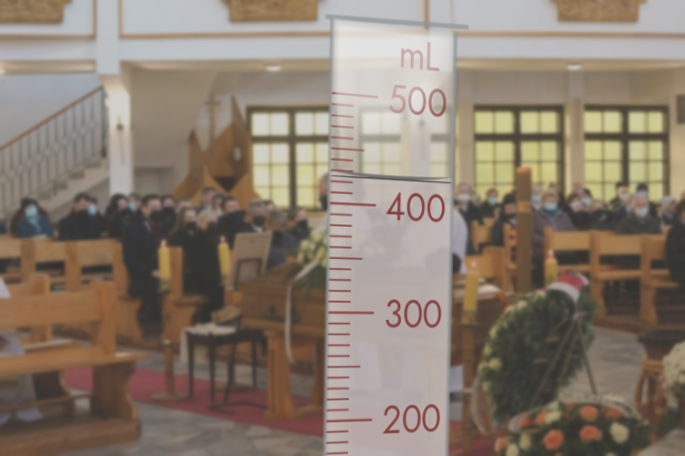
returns **425** mL
